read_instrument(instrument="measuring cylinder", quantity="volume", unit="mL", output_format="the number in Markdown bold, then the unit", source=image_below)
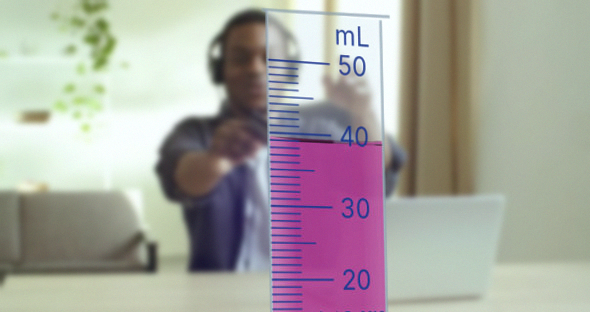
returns **39** mL
